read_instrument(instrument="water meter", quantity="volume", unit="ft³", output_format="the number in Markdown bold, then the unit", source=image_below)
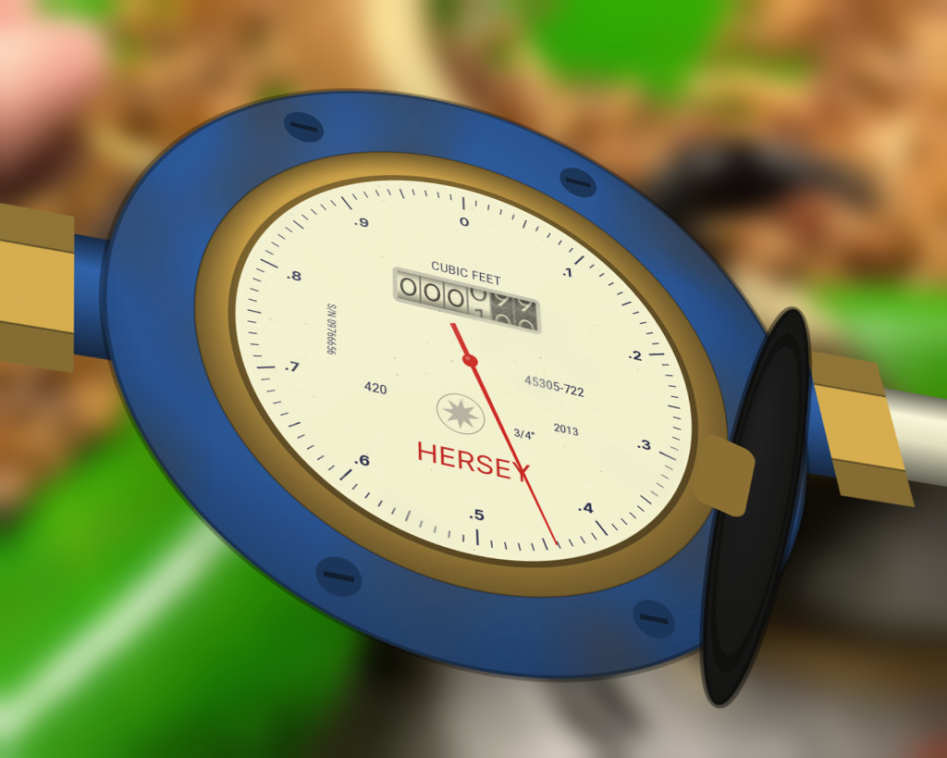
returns **99.44** ft³
